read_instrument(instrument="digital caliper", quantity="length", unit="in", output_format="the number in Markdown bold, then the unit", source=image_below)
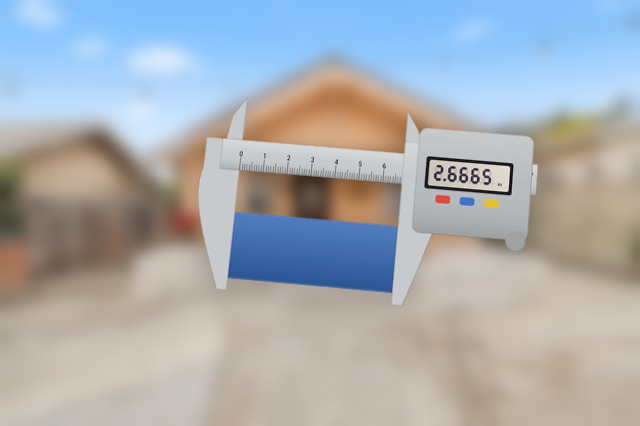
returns **2.6665** in
